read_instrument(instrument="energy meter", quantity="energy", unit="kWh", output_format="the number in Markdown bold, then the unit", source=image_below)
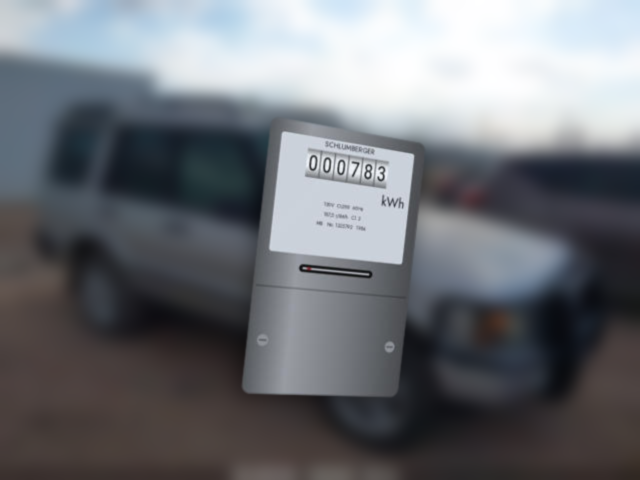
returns **783** kWh
